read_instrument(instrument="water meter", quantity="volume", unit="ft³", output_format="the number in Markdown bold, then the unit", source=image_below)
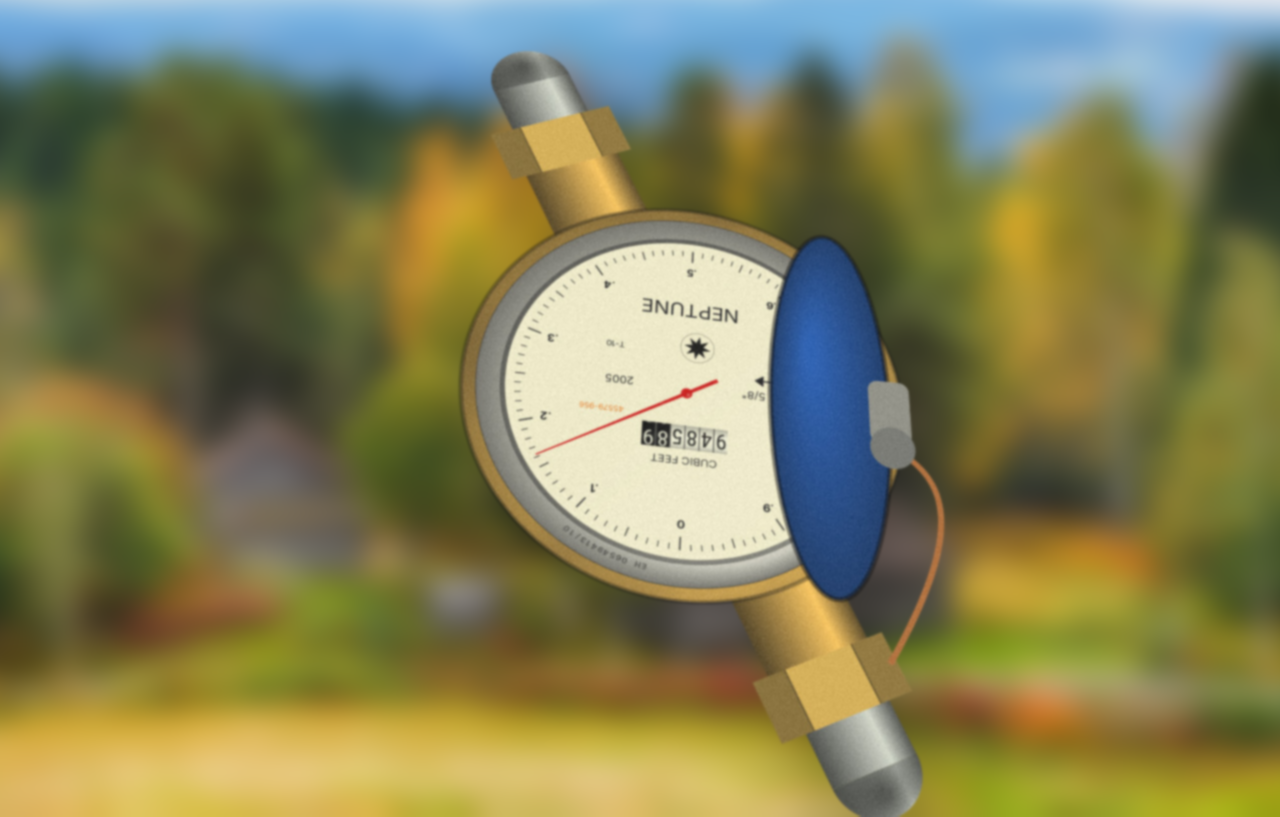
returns **948589.16** ft³
